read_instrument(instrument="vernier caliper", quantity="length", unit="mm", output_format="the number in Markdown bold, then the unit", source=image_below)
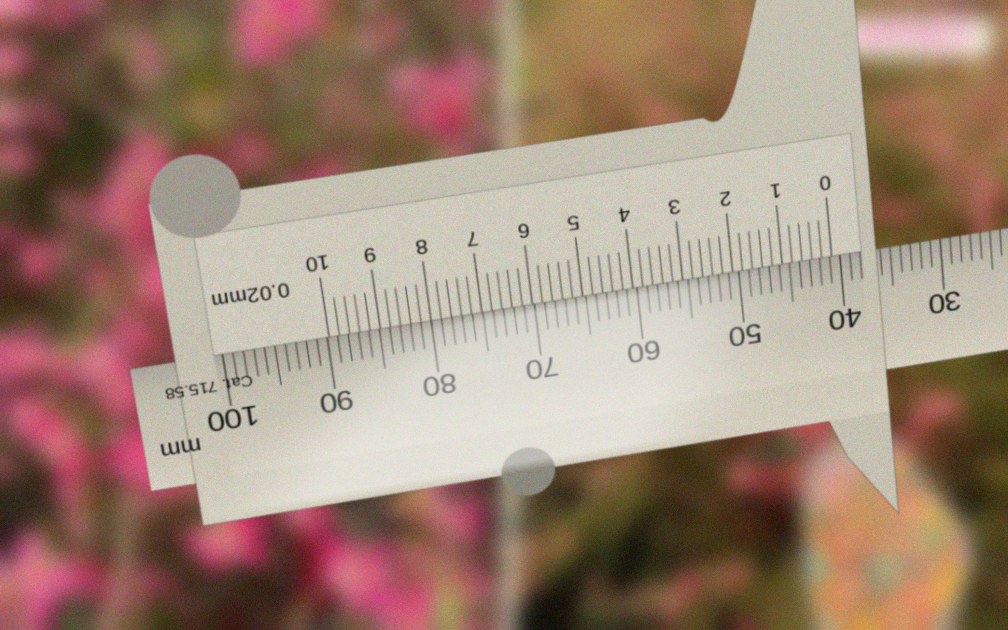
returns **40.8** mm
